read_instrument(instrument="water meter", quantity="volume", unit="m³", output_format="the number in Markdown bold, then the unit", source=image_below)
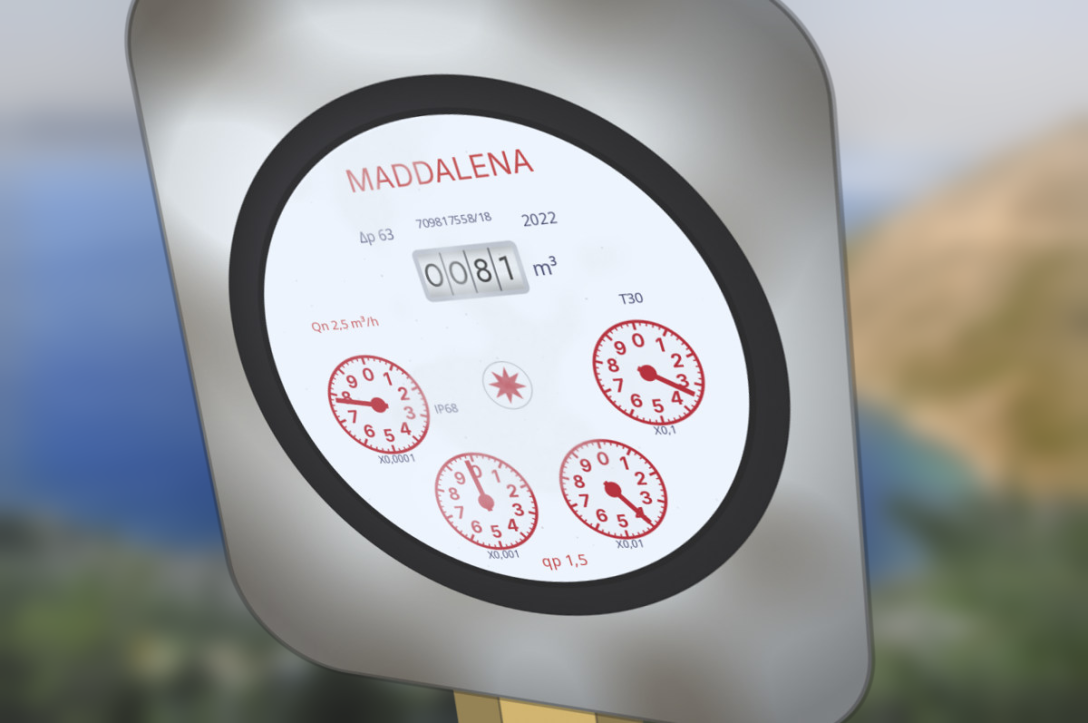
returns **81.3397** m³
